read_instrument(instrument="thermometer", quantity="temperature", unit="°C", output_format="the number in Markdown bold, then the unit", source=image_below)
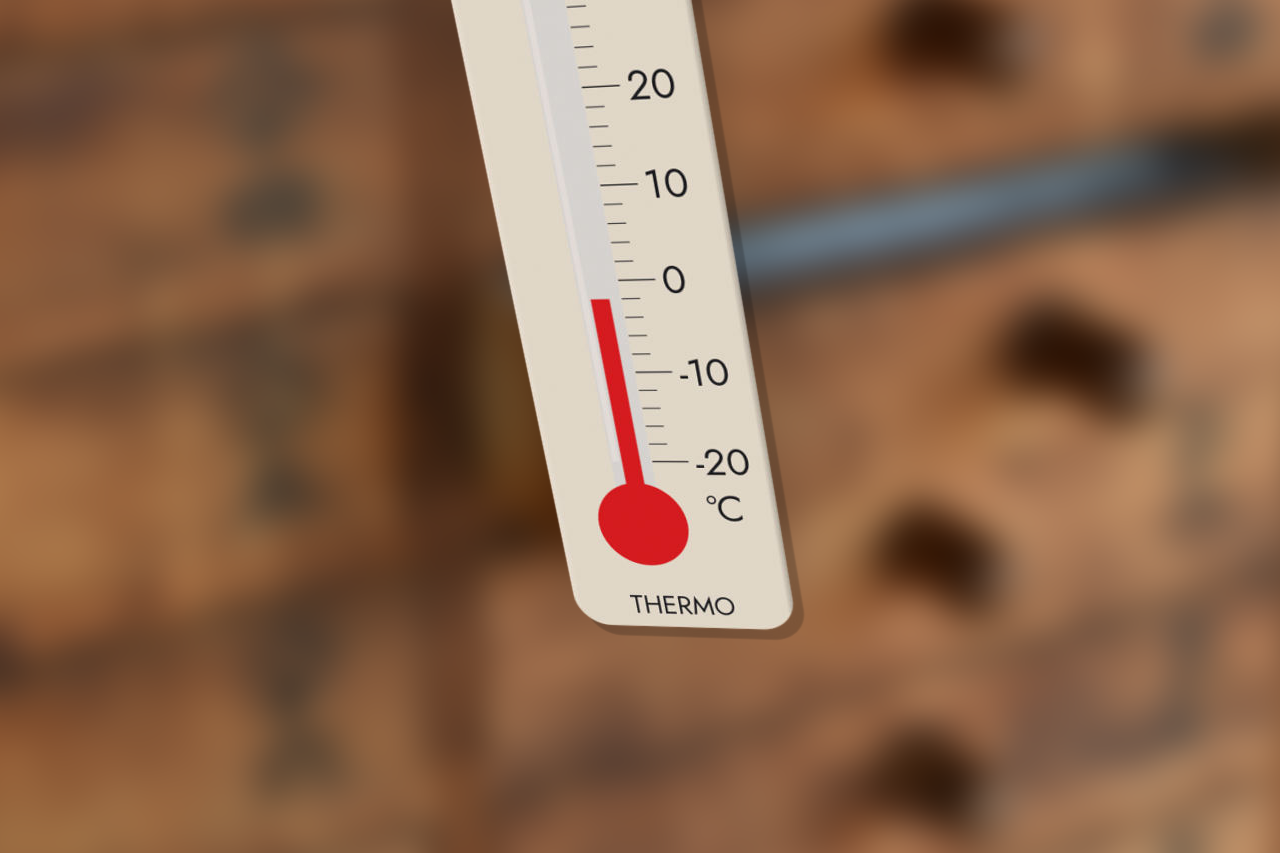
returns **-2** °C
